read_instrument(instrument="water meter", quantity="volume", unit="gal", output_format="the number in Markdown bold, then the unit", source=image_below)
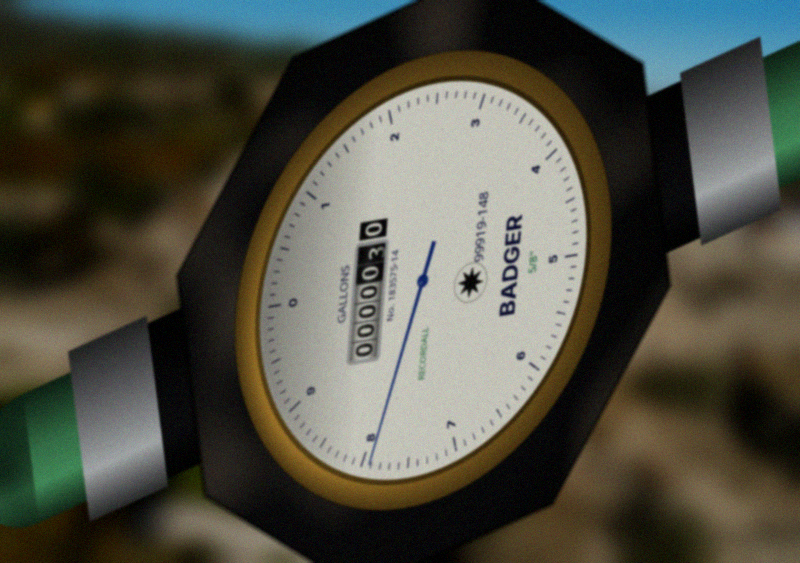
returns **27.9** gal
